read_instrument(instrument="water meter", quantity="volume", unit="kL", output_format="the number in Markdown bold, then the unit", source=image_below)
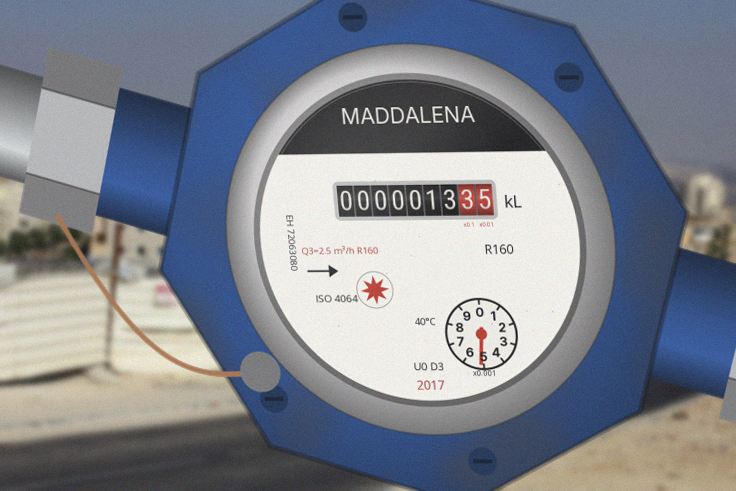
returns **13.355** kL
